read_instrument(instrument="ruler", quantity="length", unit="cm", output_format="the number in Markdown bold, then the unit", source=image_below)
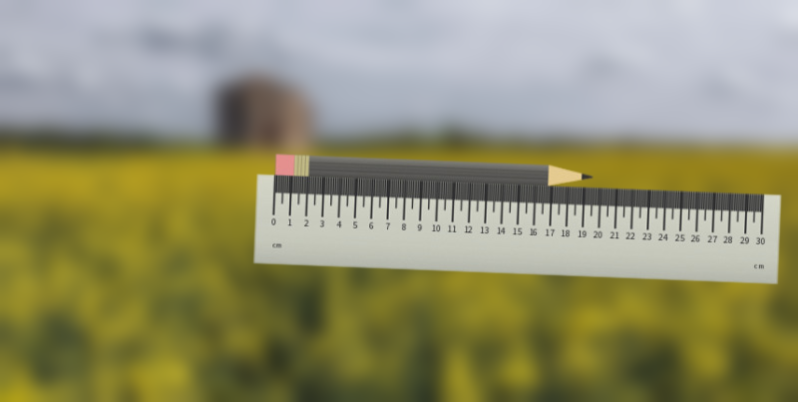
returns **19.5** cm
